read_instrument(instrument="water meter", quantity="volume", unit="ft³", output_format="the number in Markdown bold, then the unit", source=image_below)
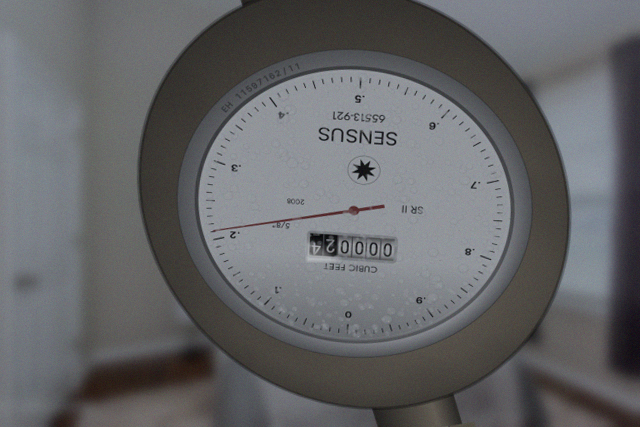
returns **24.21** ft³
